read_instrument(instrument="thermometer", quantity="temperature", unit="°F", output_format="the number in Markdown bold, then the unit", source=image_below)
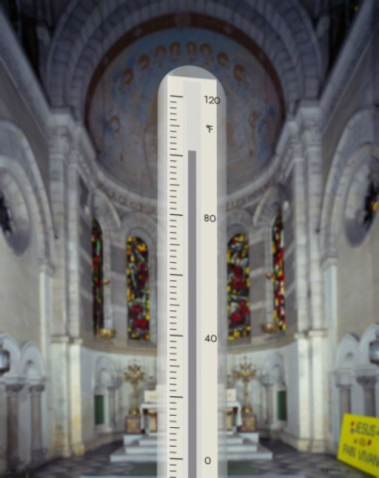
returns **102** °F
